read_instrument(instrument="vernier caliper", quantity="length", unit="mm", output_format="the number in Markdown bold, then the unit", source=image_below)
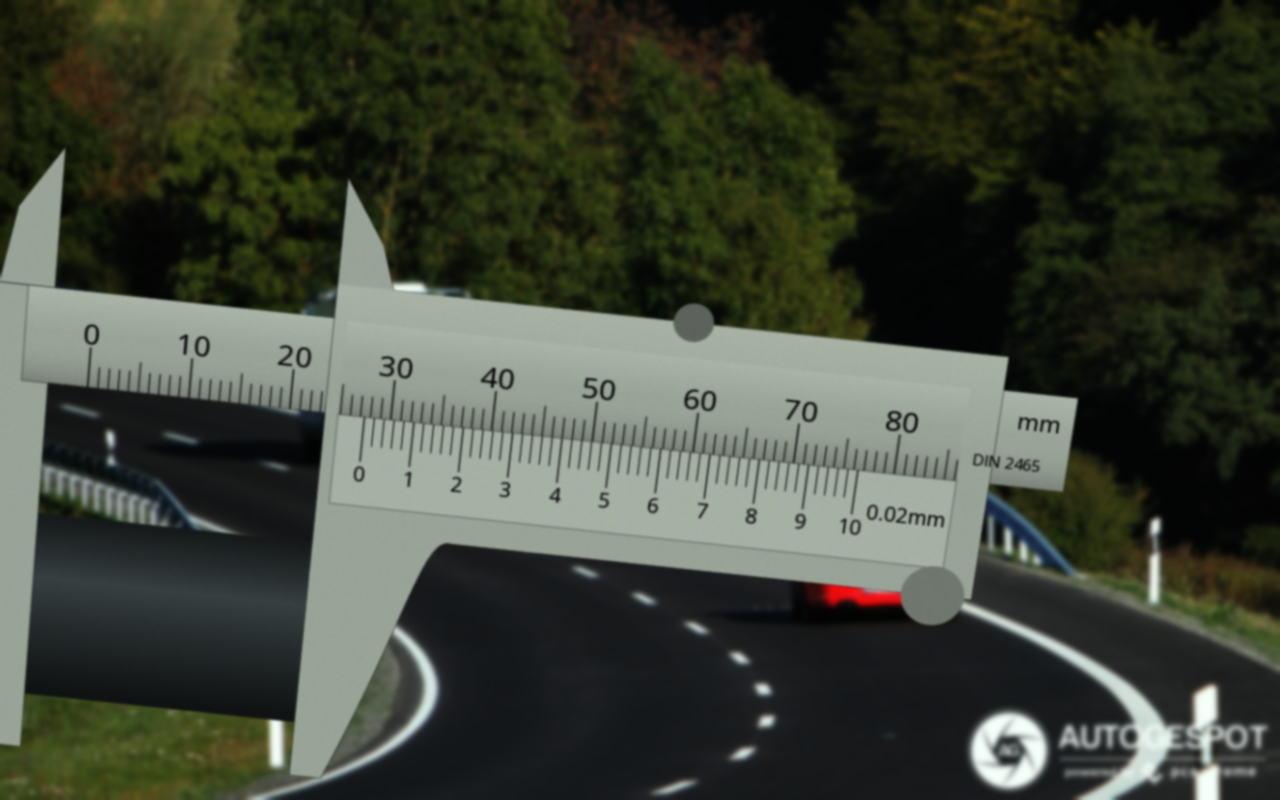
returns **27.4** mm
